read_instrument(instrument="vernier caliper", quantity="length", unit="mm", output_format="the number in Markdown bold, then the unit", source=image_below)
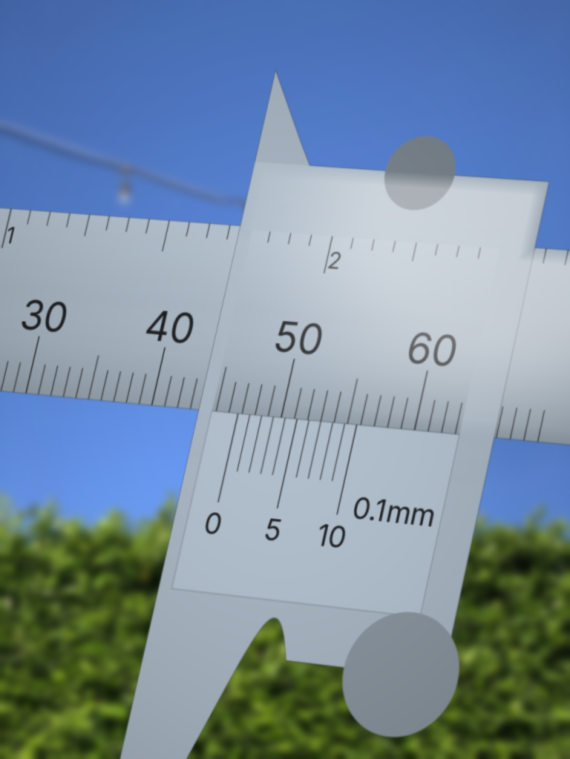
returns **46.7** mm
